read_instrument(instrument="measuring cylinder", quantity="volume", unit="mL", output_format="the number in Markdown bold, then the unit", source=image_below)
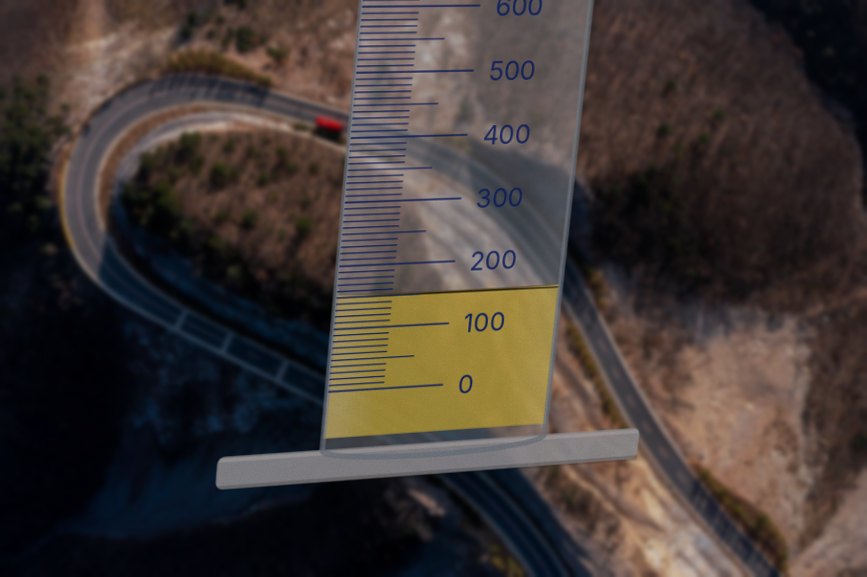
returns **150** mL
